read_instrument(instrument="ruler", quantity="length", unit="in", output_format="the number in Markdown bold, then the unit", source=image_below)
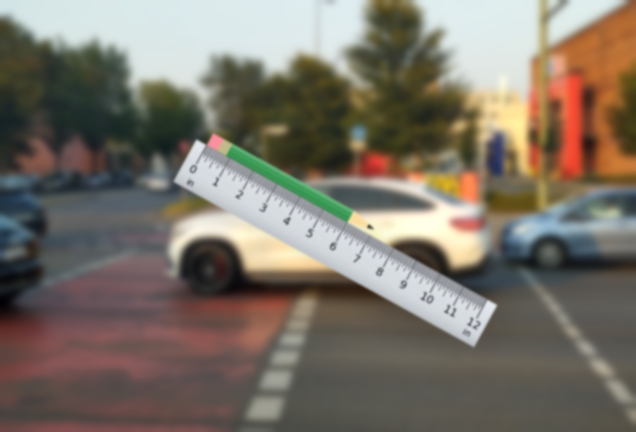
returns **7** in
